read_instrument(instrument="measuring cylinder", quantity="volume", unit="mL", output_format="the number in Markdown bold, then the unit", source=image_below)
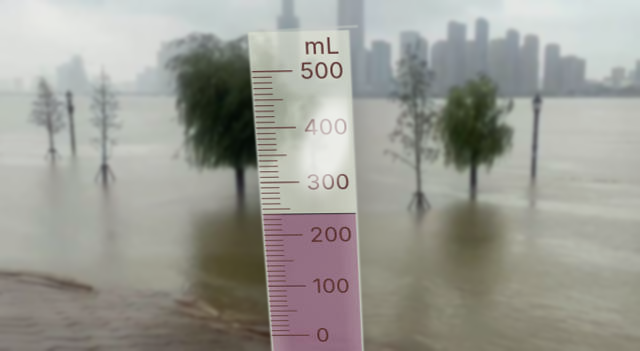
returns **240** mL
